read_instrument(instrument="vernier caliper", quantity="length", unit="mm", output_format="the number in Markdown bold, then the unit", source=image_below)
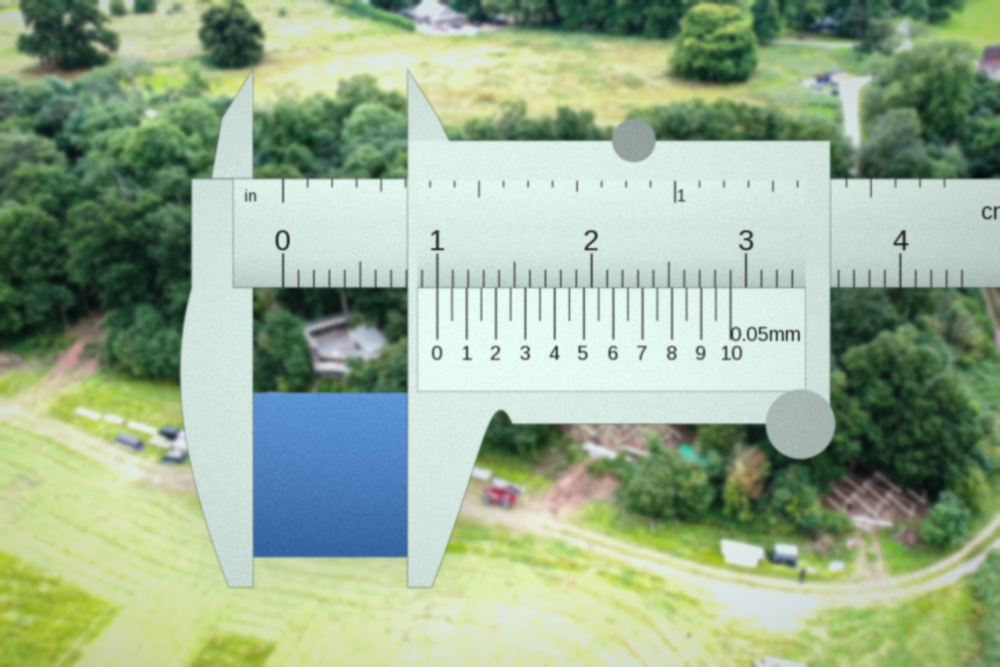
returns **10.0** mm
